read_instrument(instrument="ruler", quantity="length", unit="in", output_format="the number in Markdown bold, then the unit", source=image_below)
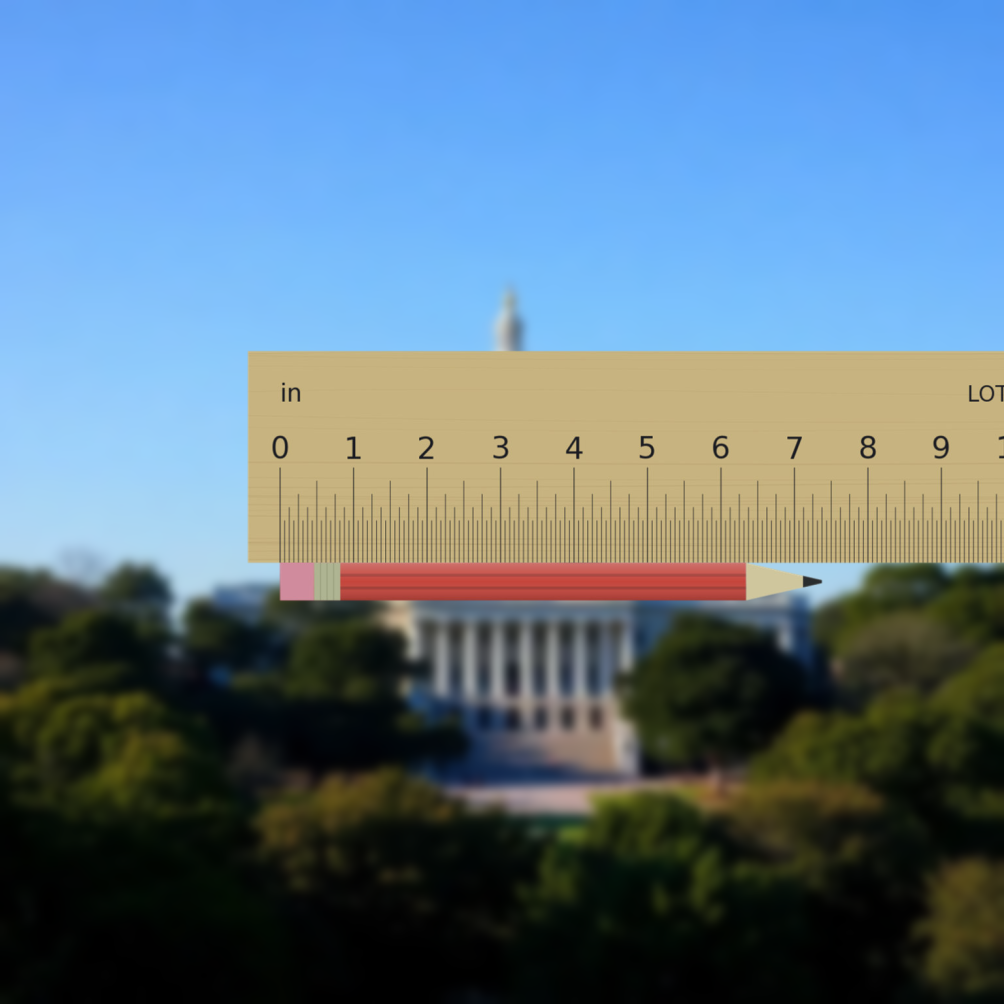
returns **7.375** in
